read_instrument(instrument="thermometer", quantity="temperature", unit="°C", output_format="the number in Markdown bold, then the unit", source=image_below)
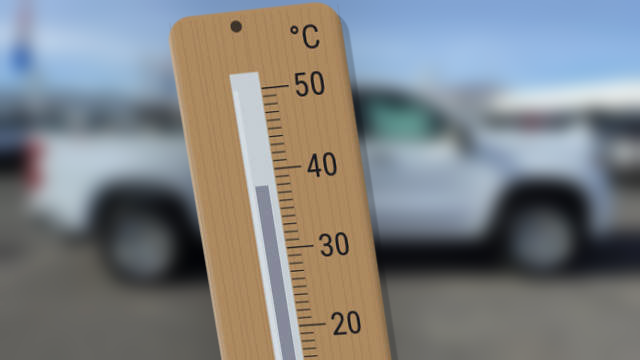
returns **38** °C
